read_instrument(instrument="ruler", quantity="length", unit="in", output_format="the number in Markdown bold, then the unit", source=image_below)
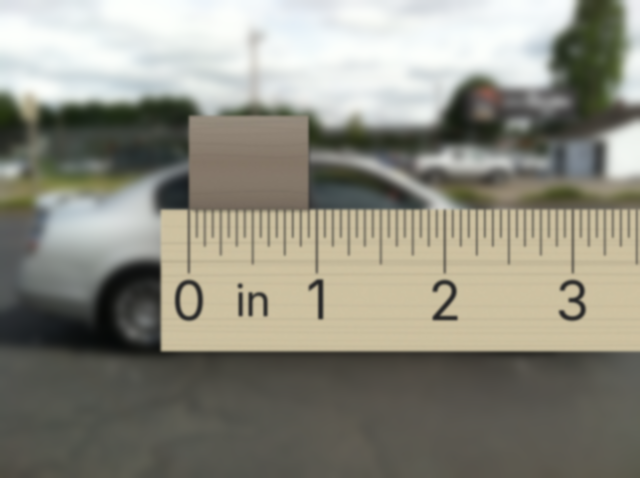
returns **0.9375** in
